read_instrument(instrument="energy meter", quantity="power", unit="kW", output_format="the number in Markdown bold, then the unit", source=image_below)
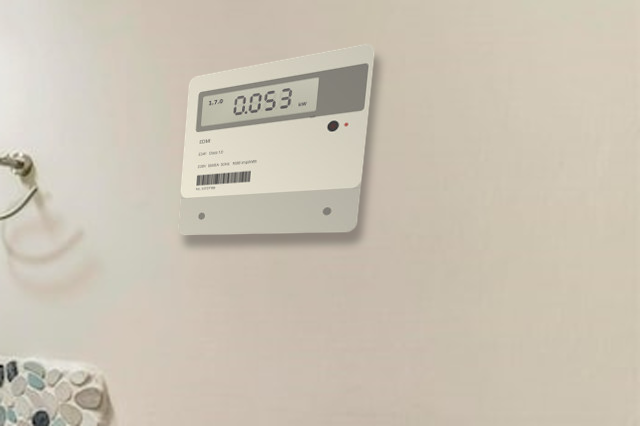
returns **0.053** kW
